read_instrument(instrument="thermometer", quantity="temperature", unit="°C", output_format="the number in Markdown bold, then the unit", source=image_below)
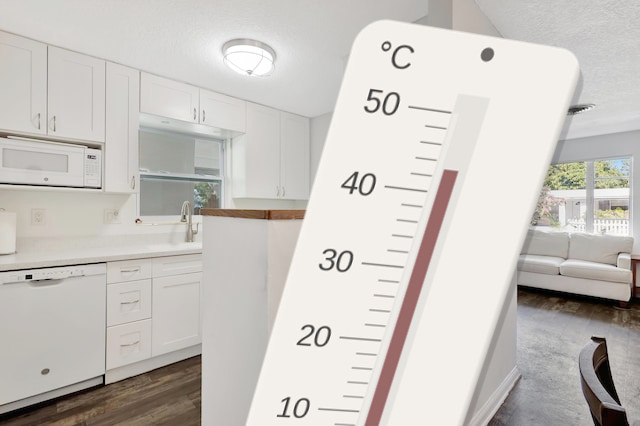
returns **43** °C
